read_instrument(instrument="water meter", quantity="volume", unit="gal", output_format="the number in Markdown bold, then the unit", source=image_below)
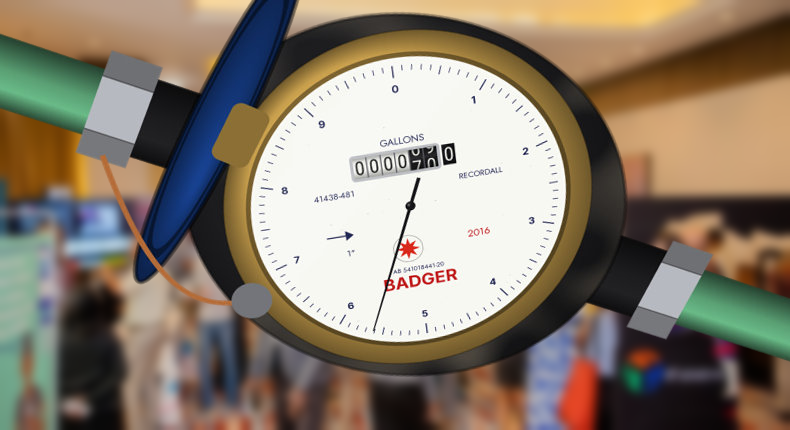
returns **695.6** gal
